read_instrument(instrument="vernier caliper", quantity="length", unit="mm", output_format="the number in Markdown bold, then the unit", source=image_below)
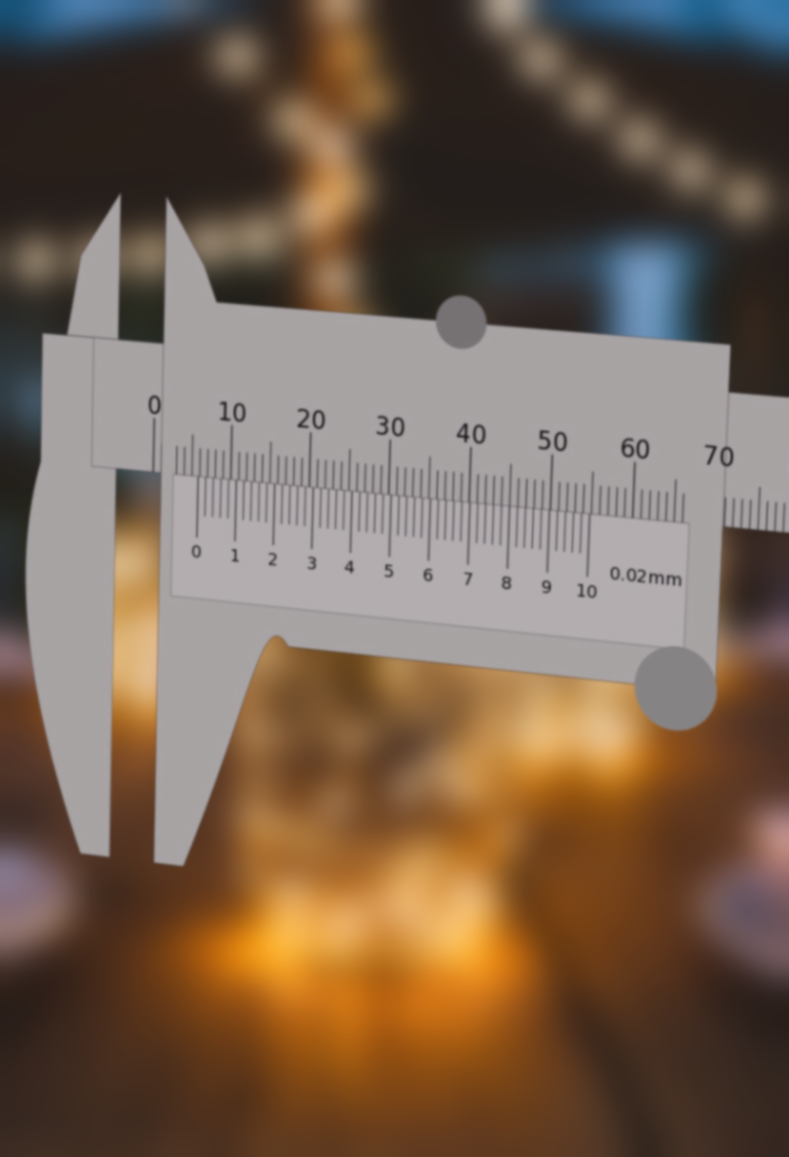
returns **5.8** mm
